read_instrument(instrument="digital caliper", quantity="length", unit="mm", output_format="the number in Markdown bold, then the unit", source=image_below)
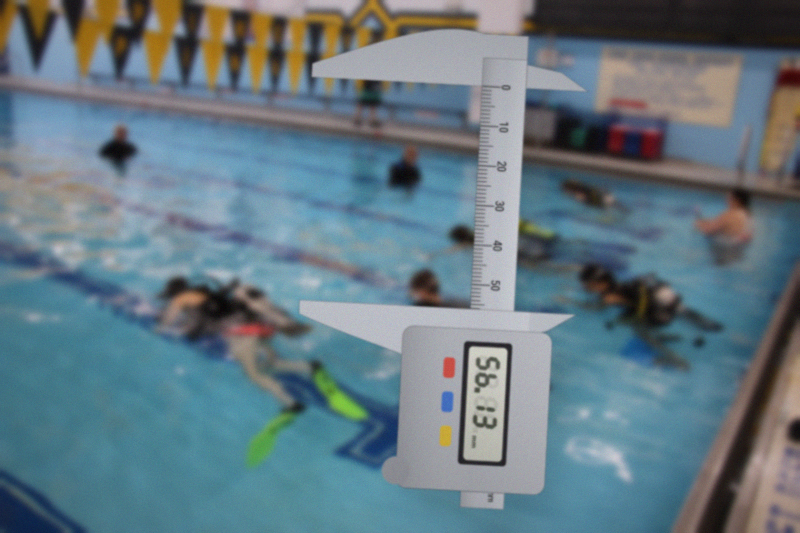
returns **56.13** mm
